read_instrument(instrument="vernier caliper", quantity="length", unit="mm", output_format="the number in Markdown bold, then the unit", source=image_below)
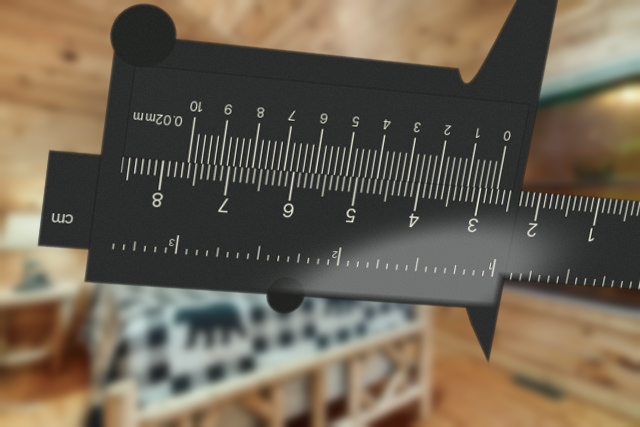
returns **27.2** mm
